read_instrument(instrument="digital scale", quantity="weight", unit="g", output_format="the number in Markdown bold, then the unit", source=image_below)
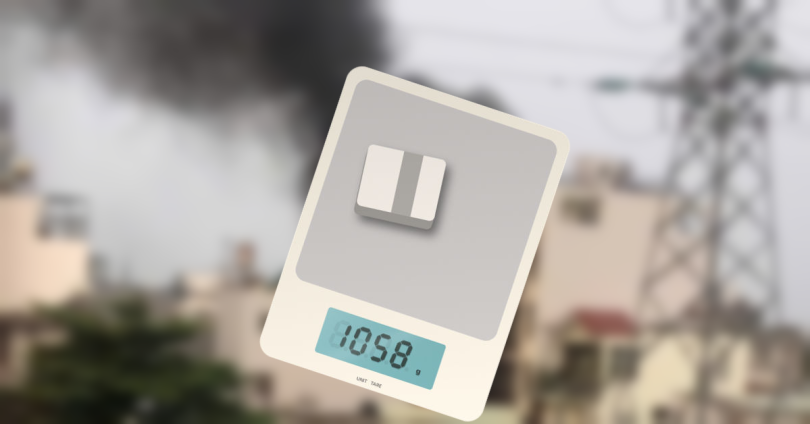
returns **1058** g
